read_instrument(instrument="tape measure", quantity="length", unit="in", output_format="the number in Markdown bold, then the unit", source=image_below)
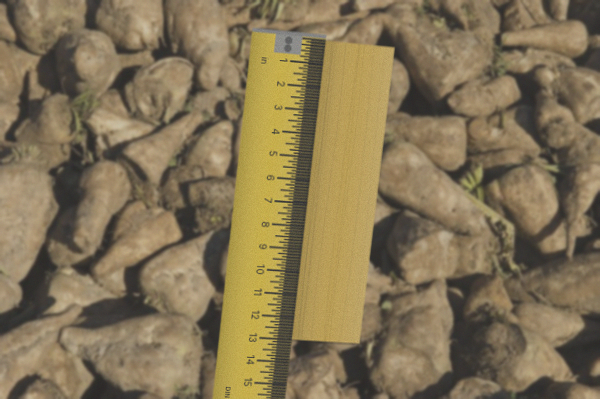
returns **13** in
